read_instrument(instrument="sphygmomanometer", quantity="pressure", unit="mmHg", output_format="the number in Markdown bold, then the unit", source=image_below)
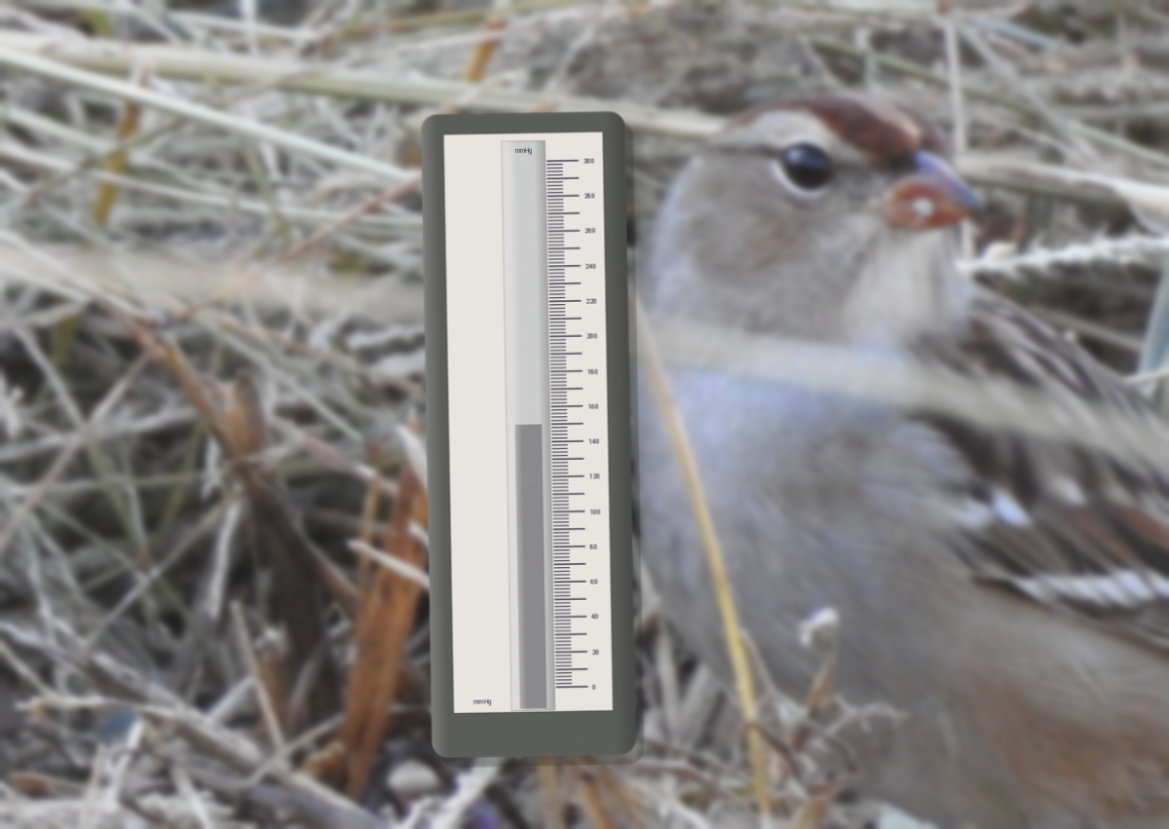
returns **150** mmHg
